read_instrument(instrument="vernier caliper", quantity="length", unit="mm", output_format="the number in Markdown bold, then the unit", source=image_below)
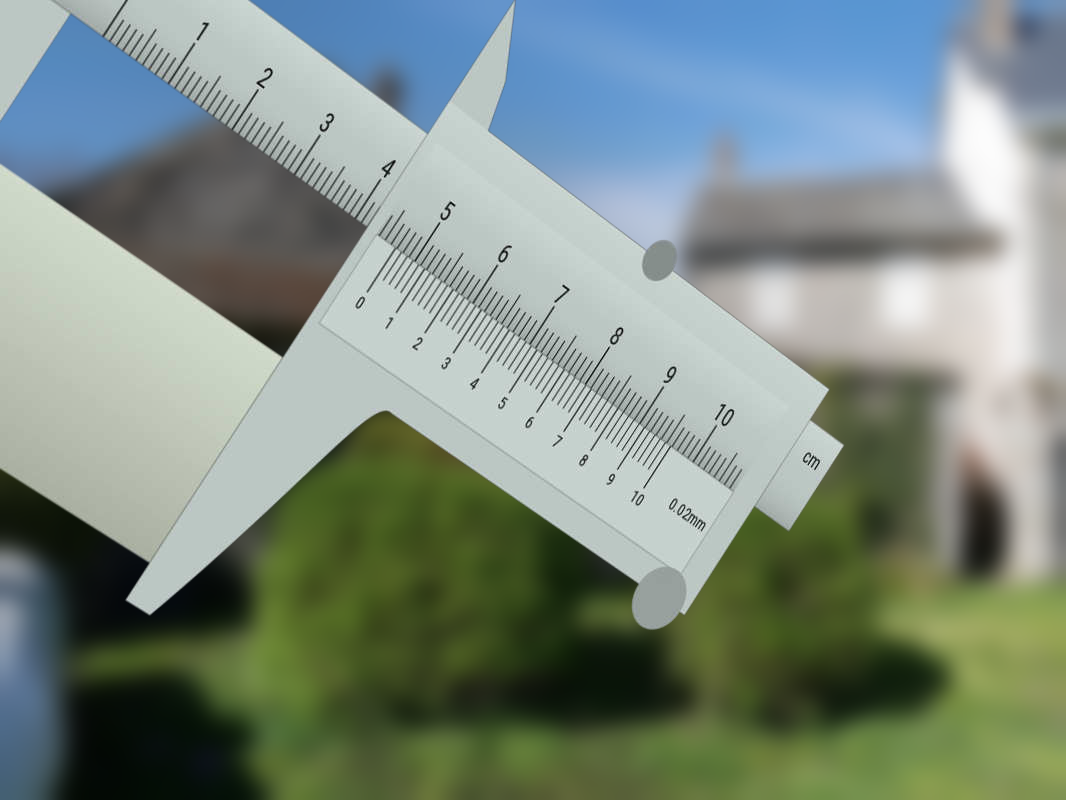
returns **46.8** mm
